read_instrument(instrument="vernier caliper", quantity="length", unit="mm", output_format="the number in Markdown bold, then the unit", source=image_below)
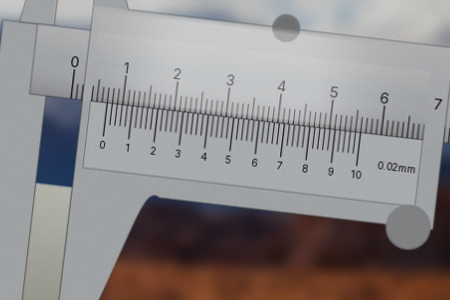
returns **7.0** mm
